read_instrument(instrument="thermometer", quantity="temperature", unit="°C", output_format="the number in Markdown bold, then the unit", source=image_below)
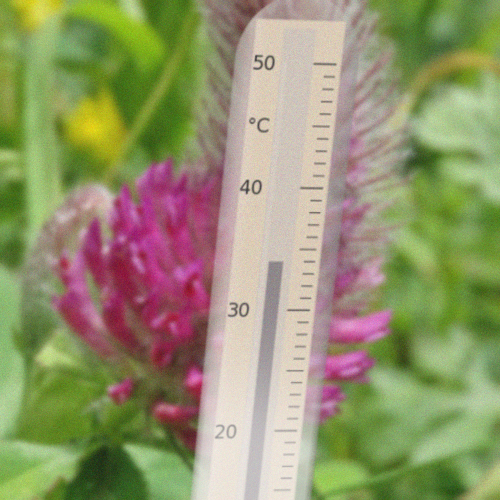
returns **34** °C
